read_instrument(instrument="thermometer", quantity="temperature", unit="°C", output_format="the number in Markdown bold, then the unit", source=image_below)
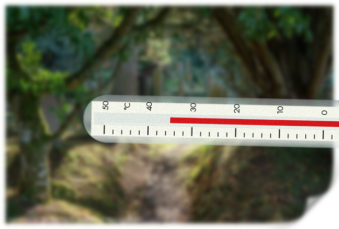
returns **35** °C
